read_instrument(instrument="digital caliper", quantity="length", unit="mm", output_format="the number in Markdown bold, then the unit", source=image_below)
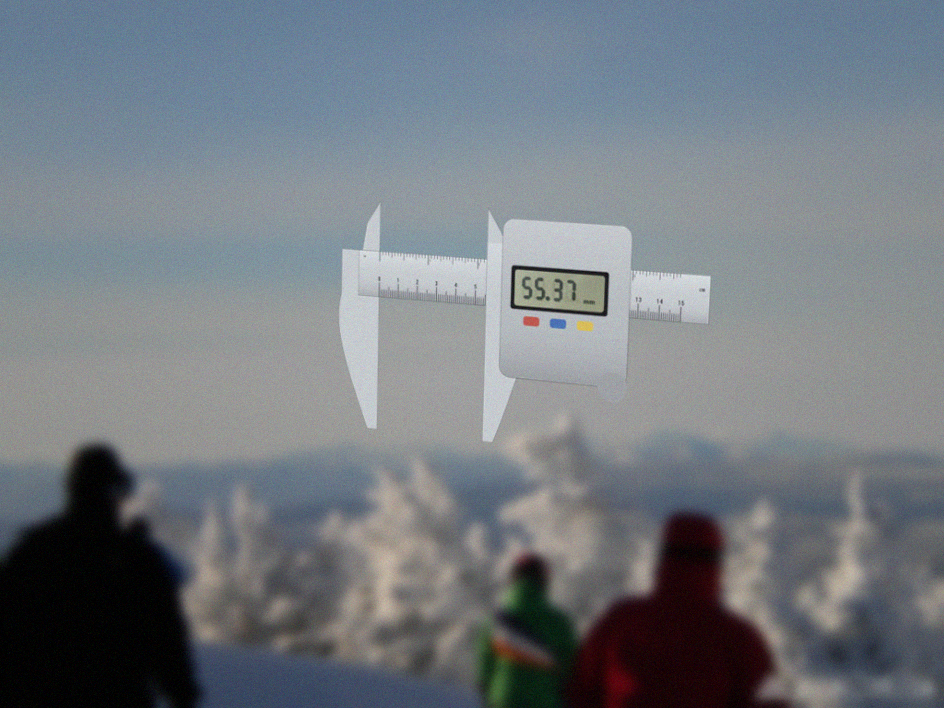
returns **55.37** mm
